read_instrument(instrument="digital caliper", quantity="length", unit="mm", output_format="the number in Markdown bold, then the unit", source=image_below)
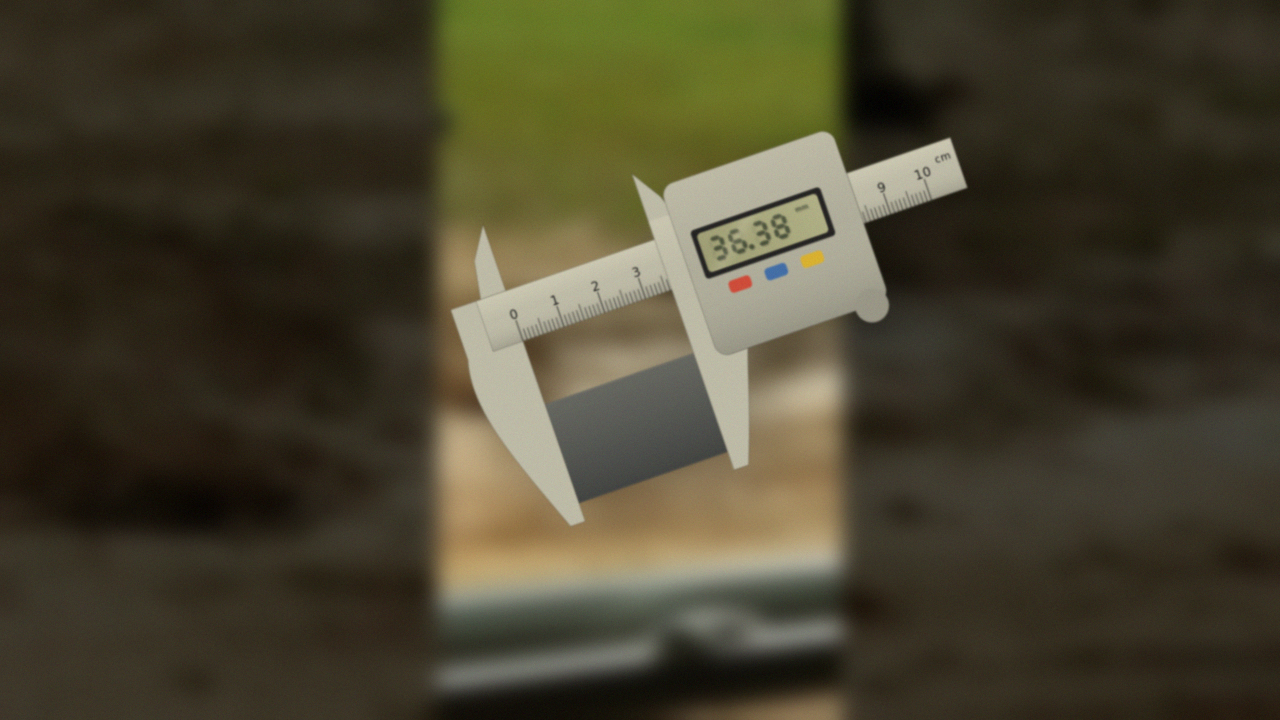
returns **36.38** mm
